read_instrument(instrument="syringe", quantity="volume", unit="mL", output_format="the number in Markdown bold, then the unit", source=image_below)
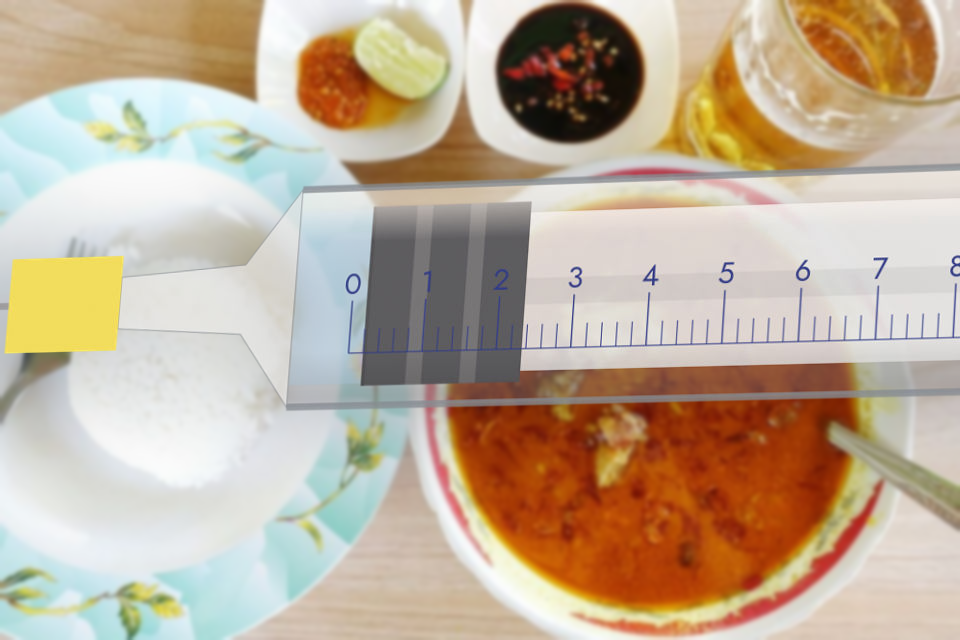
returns **0.2** mL
